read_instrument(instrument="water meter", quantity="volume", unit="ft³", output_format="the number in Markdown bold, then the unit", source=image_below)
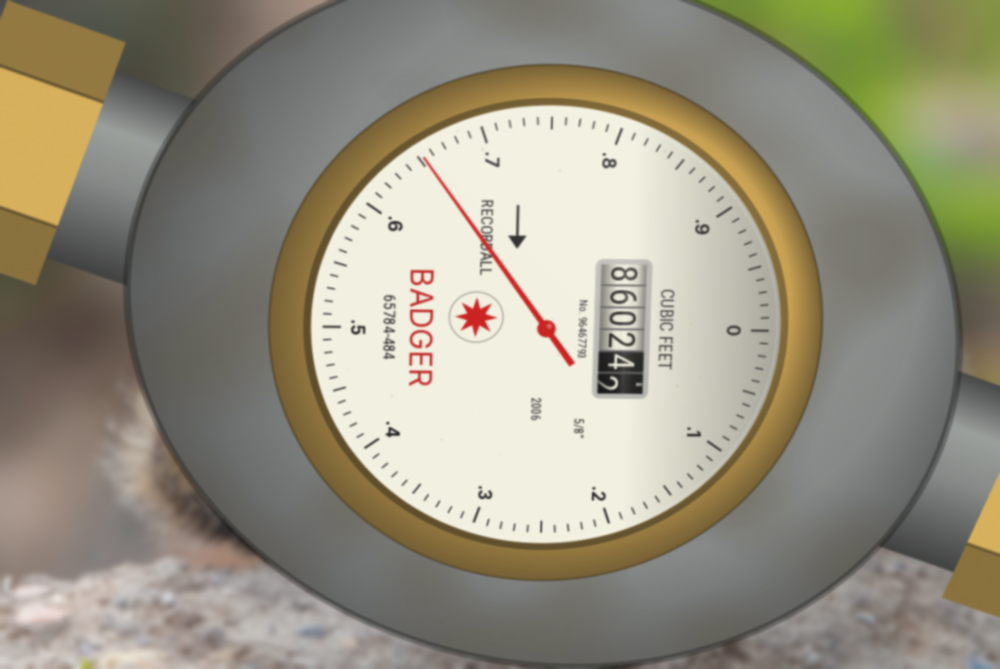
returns **860241.65** ft³
